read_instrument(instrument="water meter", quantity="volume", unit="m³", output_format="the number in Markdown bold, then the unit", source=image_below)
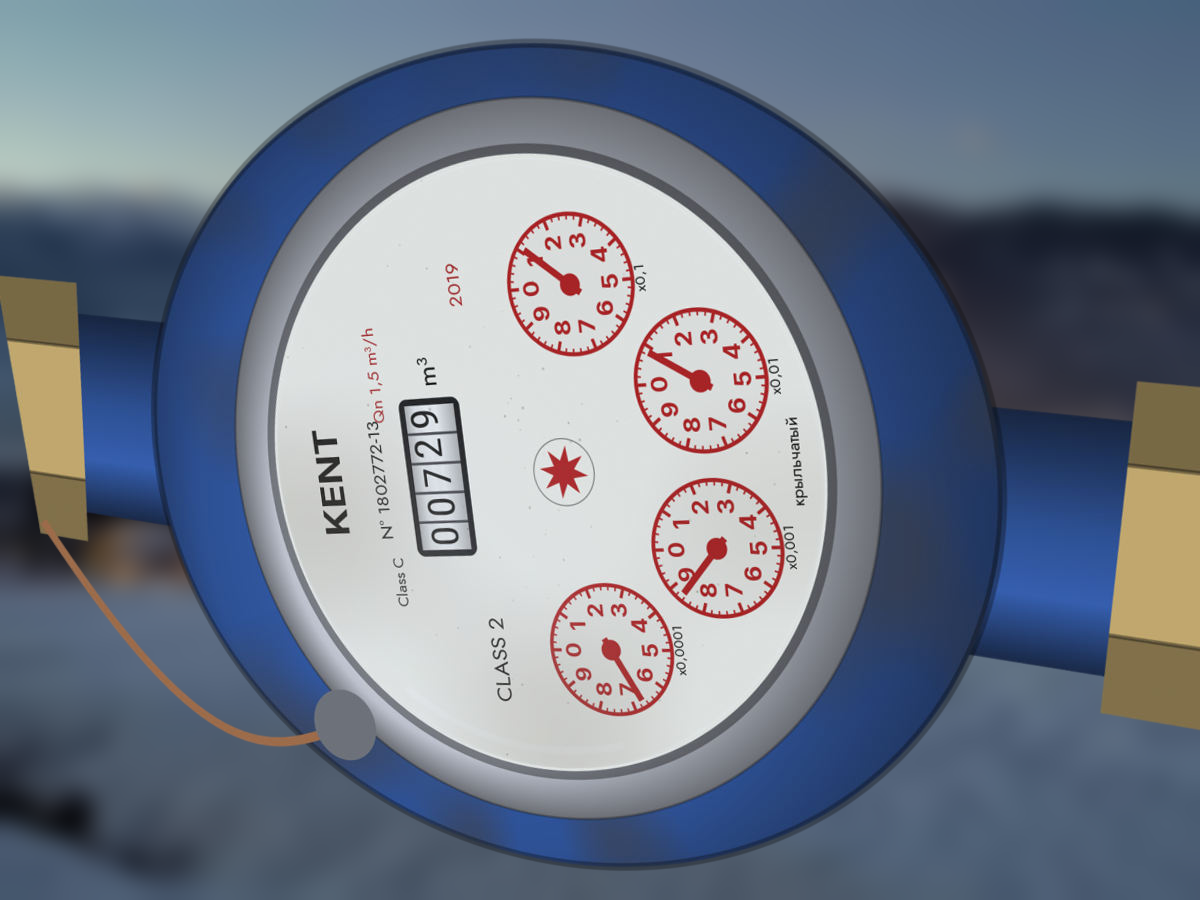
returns **729.1086** m³
